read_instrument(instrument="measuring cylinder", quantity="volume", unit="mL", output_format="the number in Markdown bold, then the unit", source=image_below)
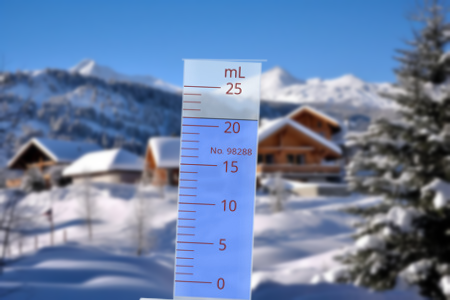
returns **21** mL
